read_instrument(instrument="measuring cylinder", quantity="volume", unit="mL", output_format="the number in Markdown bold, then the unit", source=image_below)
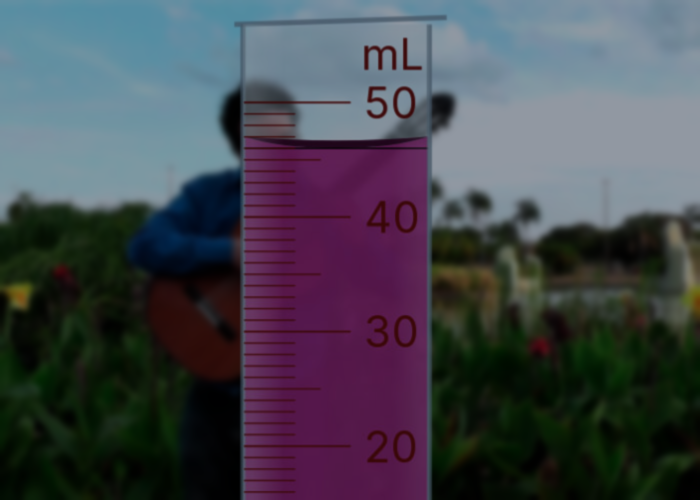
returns **46** mL
